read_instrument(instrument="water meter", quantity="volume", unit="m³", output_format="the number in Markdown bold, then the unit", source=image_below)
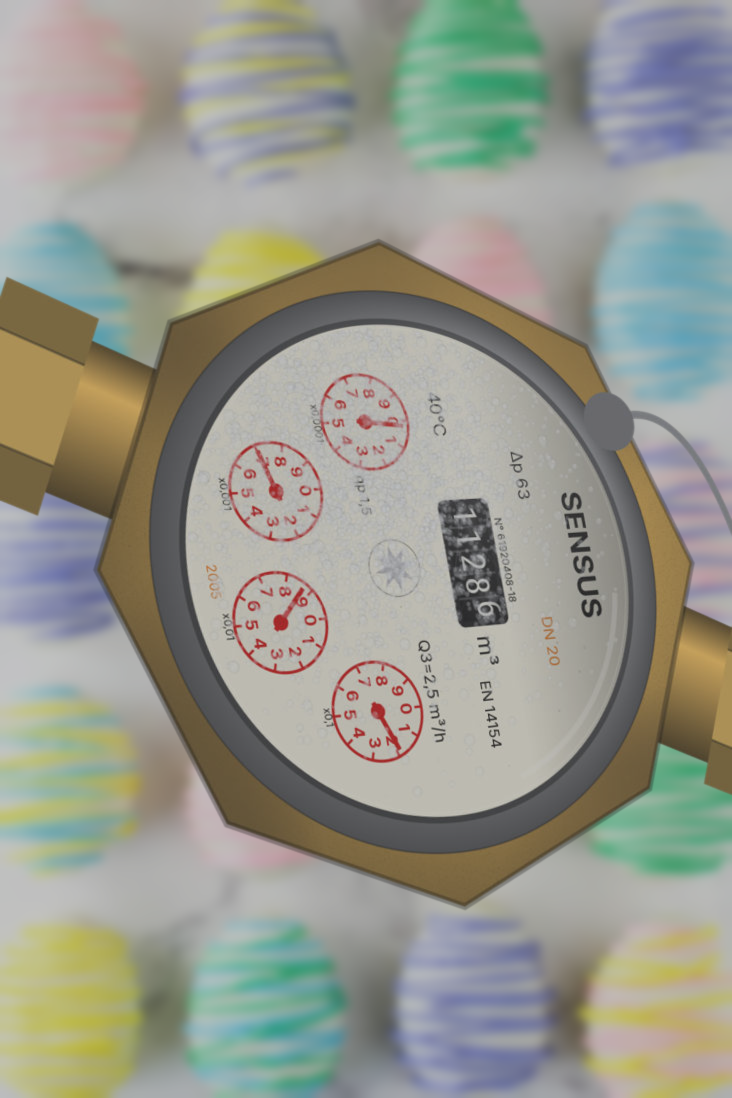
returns **11286.1870** m³
